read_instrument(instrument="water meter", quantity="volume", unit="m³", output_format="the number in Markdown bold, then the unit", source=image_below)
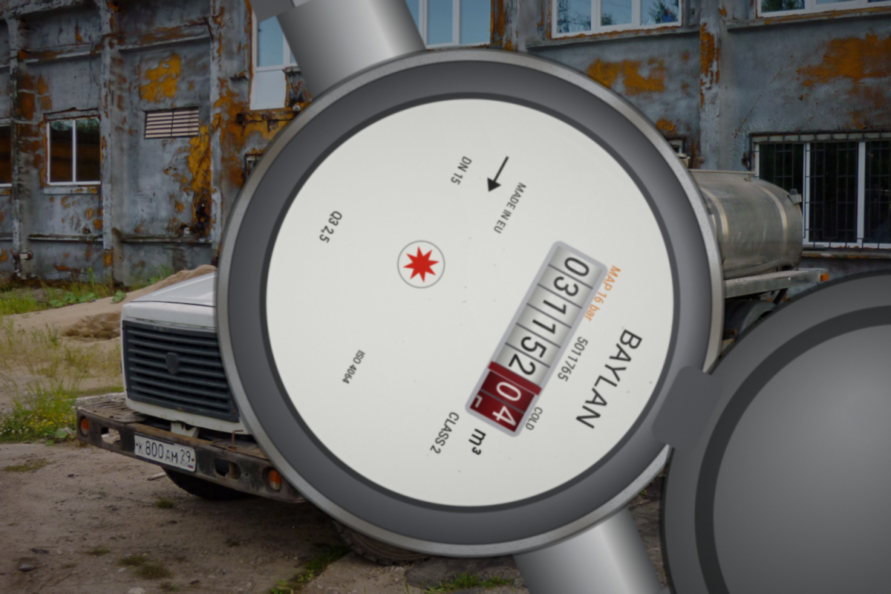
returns **31152.04** m³
